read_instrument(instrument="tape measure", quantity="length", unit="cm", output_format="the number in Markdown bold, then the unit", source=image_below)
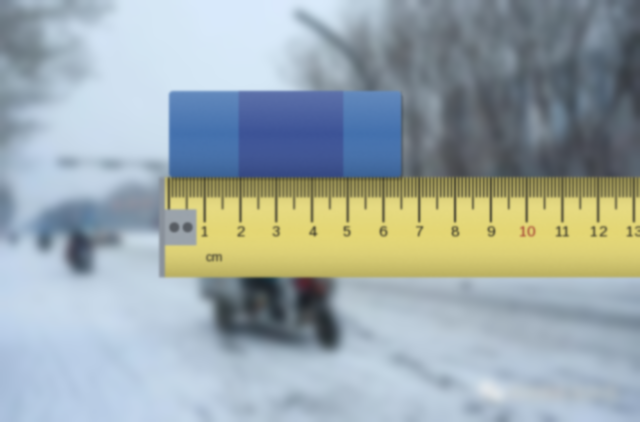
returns **6.5** cm
